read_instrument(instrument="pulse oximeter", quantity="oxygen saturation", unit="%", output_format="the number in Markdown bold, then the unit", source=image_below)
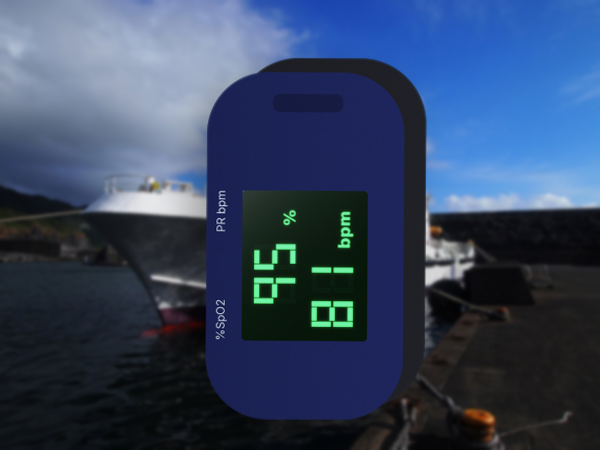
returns **95** %
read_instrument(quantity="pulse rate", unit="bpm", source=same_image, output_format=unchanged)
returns **81** bpm
